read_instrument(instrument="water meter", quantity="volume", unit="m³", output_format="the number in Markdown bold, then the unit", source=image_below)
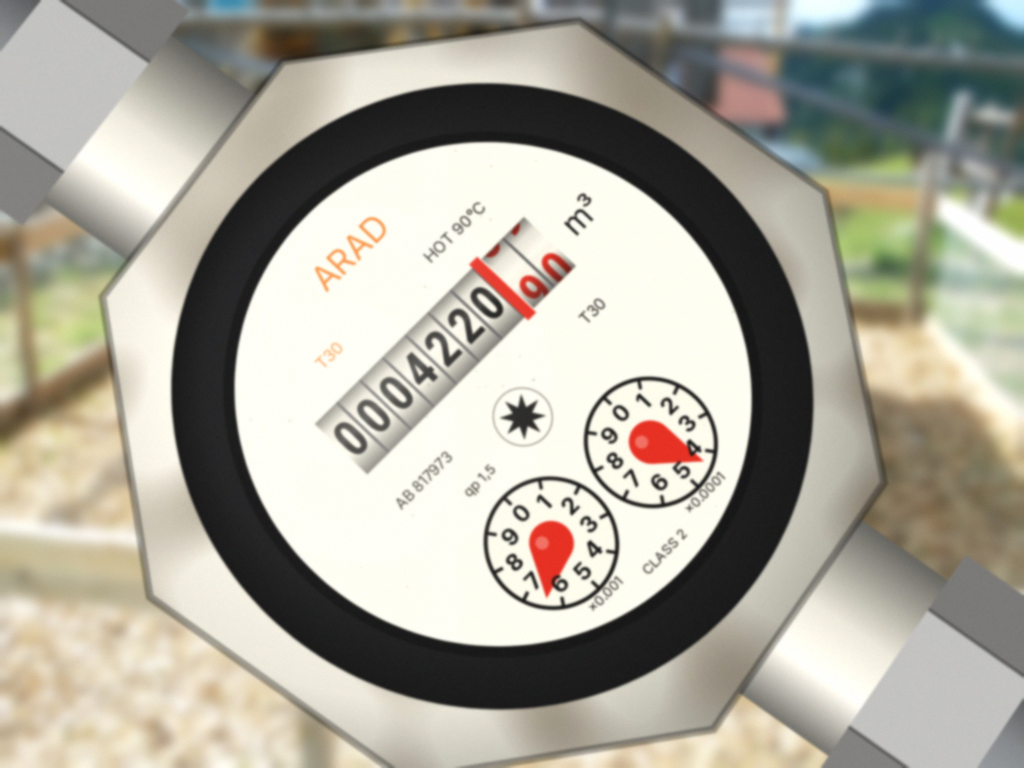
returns **4220.8964** m³
